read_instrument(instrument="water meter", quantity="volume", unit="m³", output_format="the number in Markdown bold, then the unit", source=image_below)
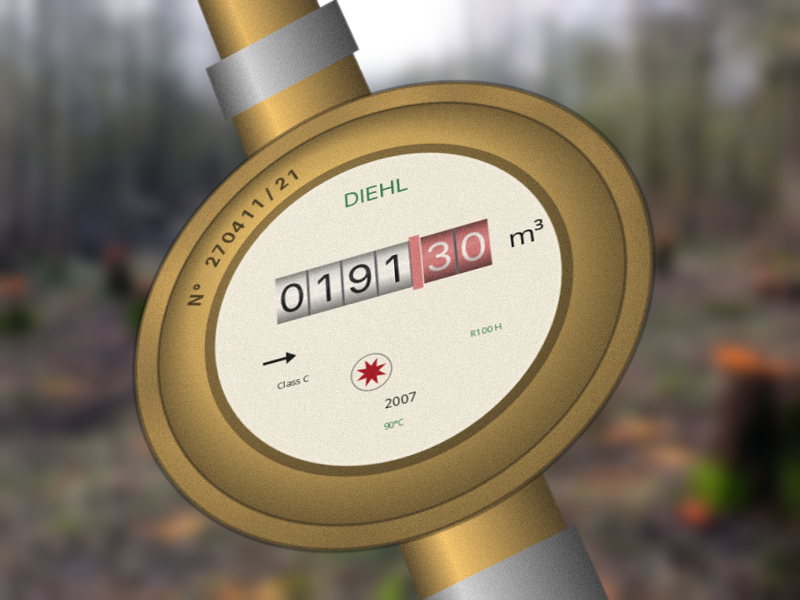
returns **191.30** m³
